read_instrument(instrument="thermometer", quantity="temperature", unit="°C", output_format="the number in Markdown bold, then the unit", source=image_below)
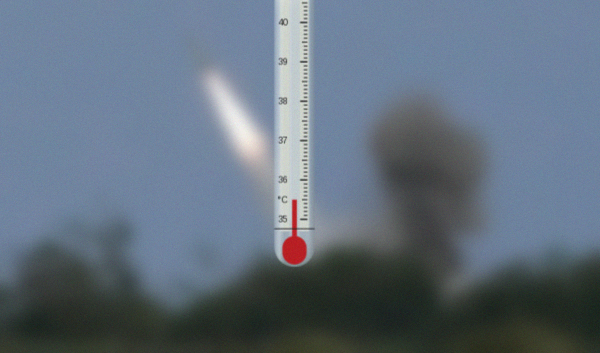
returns **35.5** °C
